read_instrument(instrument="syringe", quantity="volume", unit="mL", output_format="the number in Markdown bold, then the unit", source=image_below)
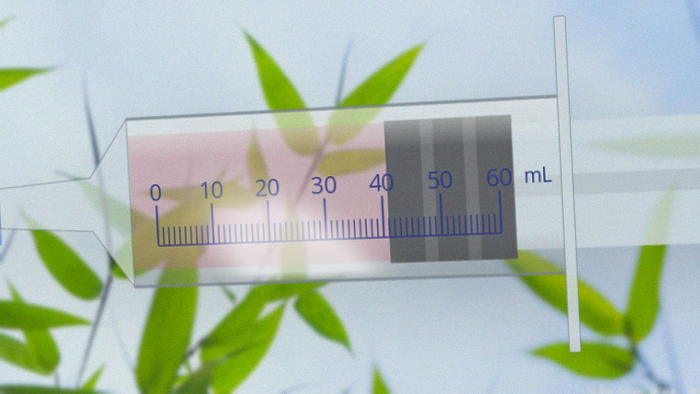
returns **41** mL
